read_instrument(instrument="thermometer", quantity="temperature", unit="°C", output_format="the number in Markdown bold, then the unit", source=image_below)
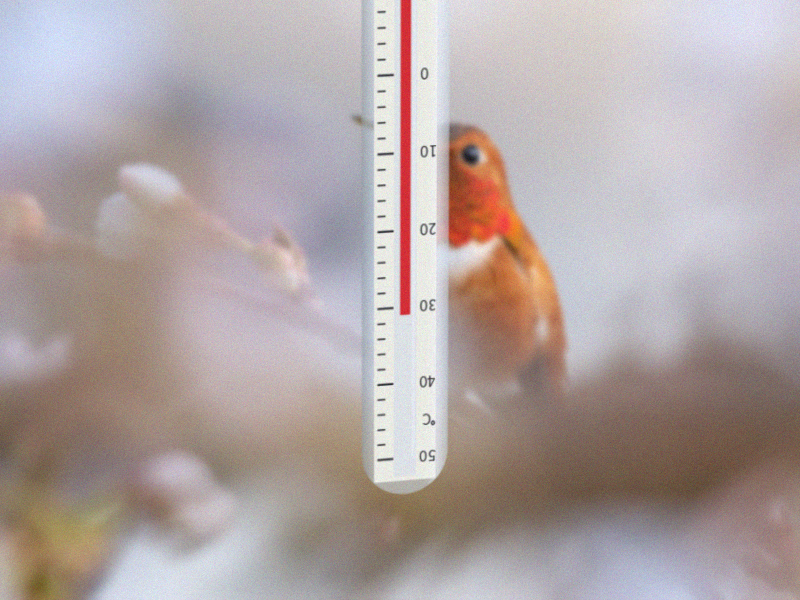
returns **31** °C
